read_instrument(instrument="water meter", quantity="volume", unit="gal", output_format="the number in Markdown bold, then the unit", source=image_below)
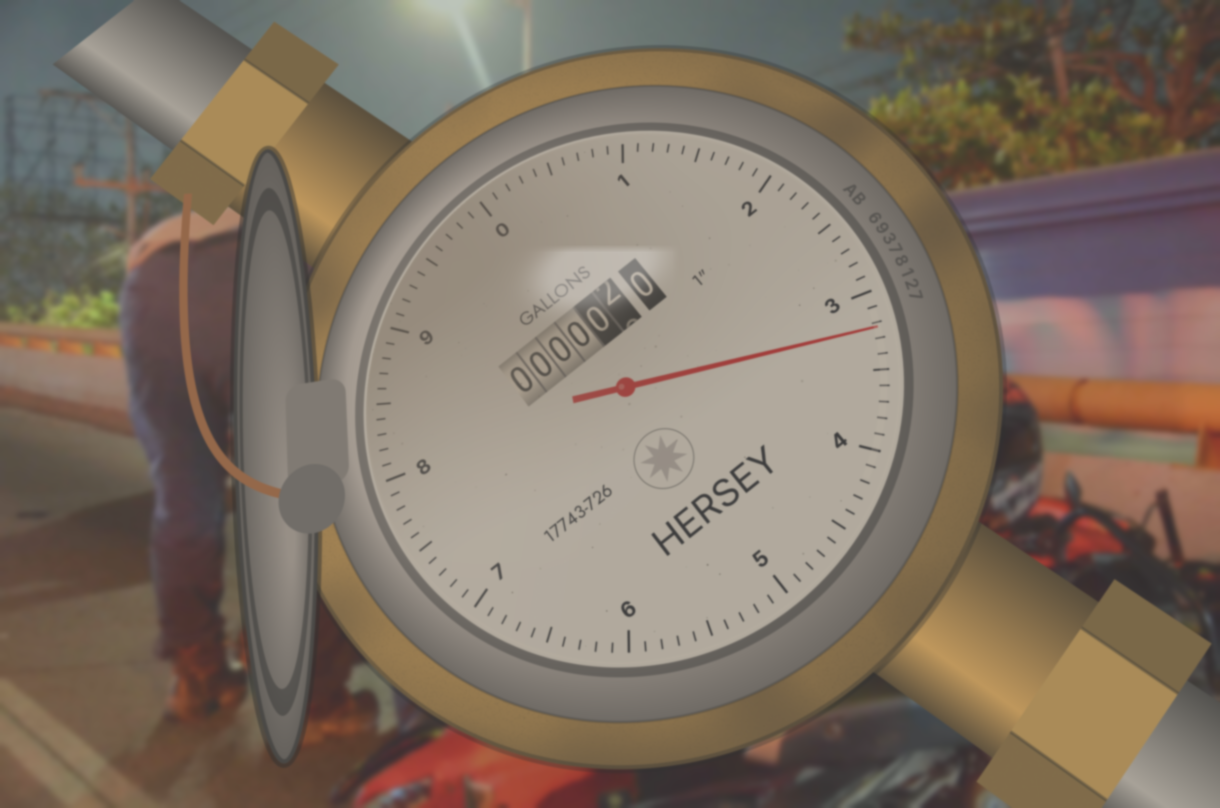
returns **23.2** gal
